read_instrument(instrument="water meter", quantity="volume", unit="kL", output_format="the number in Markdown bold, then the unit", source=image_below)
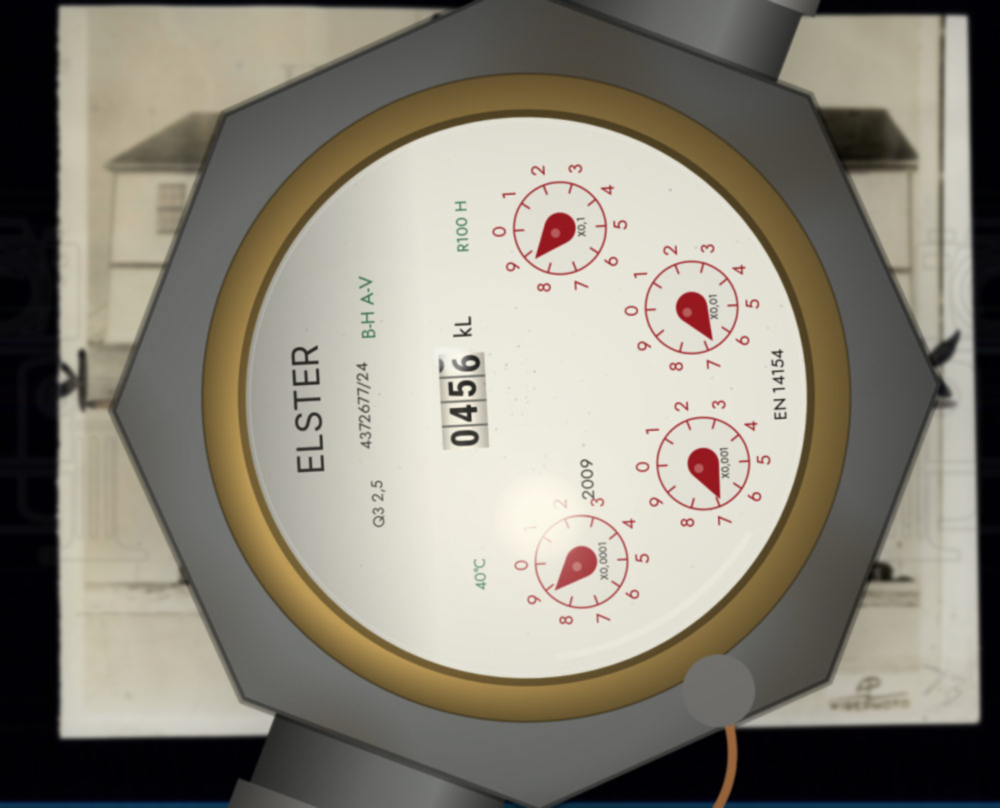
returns **455.8668** kL
